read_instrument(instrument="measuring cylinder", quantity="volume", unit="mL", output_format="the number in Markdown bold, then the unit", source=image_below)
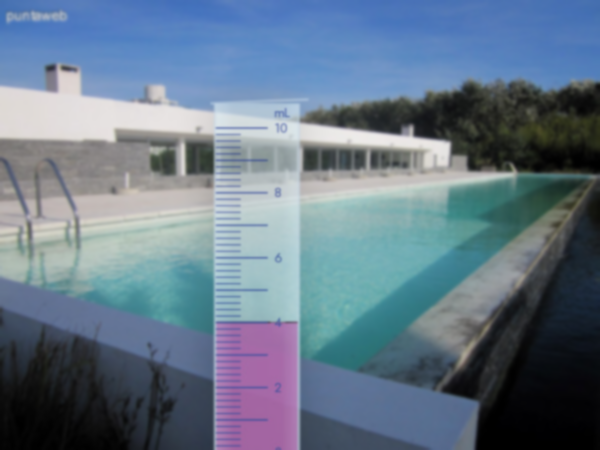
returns **4** mL
